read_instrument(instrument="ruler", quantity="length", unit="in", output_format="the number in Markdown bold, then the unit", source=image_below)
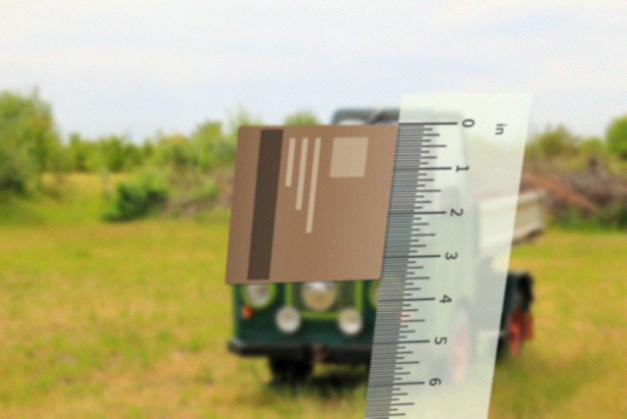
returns **3.5** in
